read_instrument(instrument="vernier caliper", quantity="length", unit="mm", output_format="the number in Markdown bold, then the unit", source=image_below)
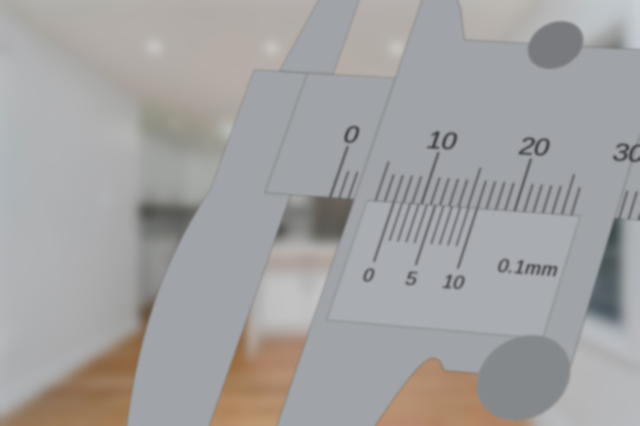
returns **7.0** mm
